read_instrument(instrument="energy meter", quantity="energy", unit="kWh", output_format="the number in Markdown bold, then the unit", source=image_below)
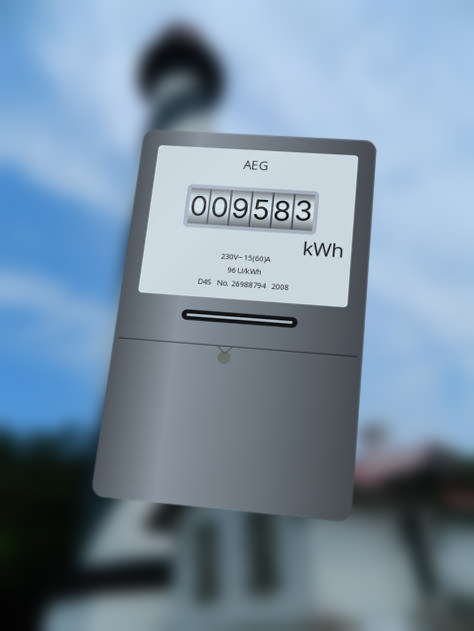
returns **9583** kWh
